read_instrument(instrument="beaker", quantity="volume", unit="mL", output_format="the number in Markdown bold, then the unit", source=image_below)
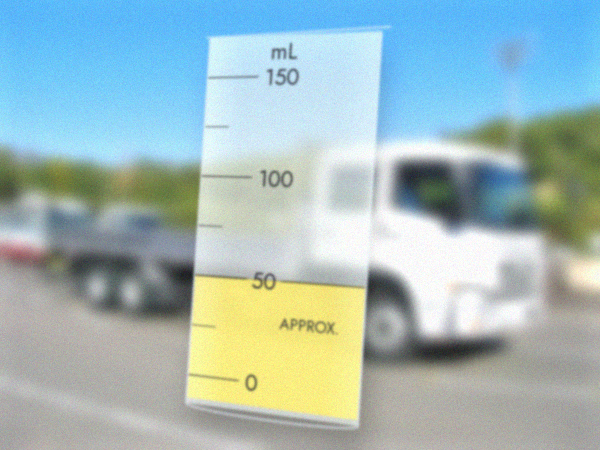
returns **50** mL
